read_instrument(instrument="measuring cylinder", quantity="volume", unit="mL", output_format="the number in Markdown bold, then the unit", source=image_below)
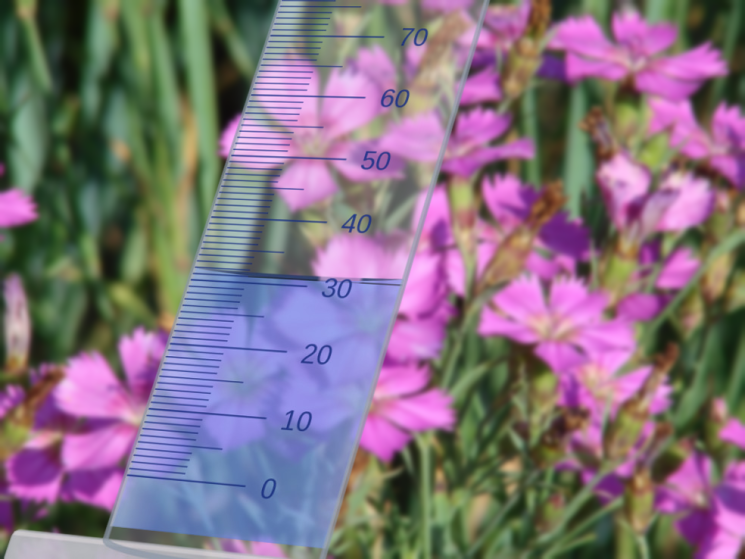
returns **31** mL
